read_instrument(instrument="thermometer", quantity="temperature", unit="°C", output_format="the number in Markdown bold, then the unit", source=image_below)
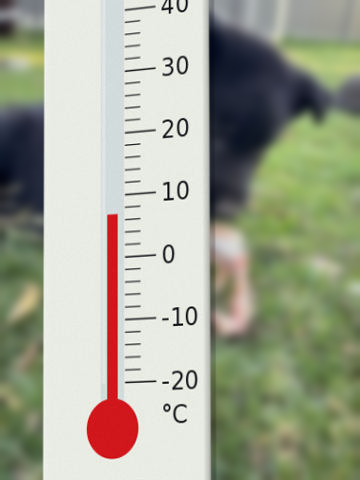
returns **7** °C
